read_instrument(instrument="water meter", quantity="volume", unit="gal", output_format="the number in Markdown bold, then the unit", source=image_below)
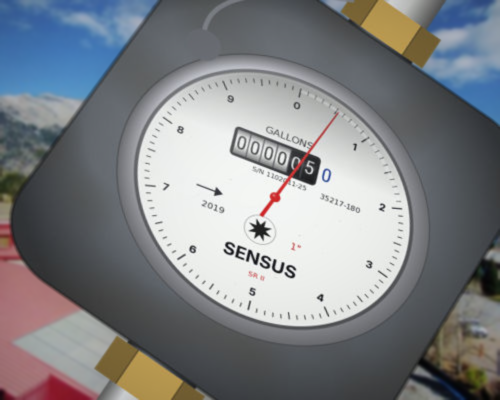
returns **50.5** gal
